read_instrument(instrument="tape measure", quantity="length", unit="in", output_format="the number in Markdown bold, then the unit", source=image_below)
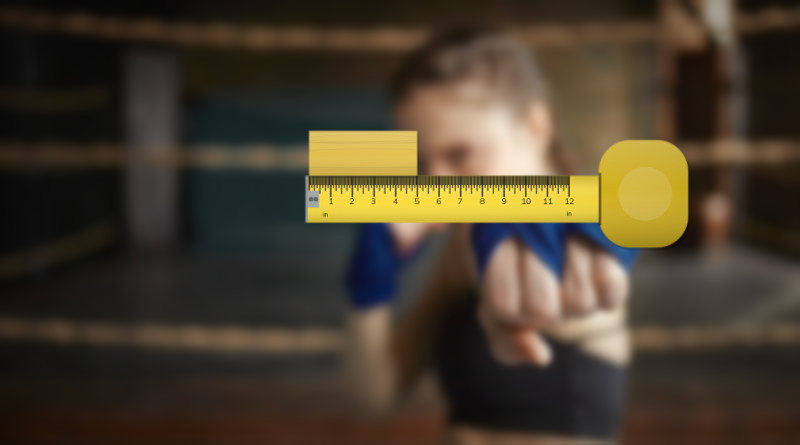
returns **5** in
